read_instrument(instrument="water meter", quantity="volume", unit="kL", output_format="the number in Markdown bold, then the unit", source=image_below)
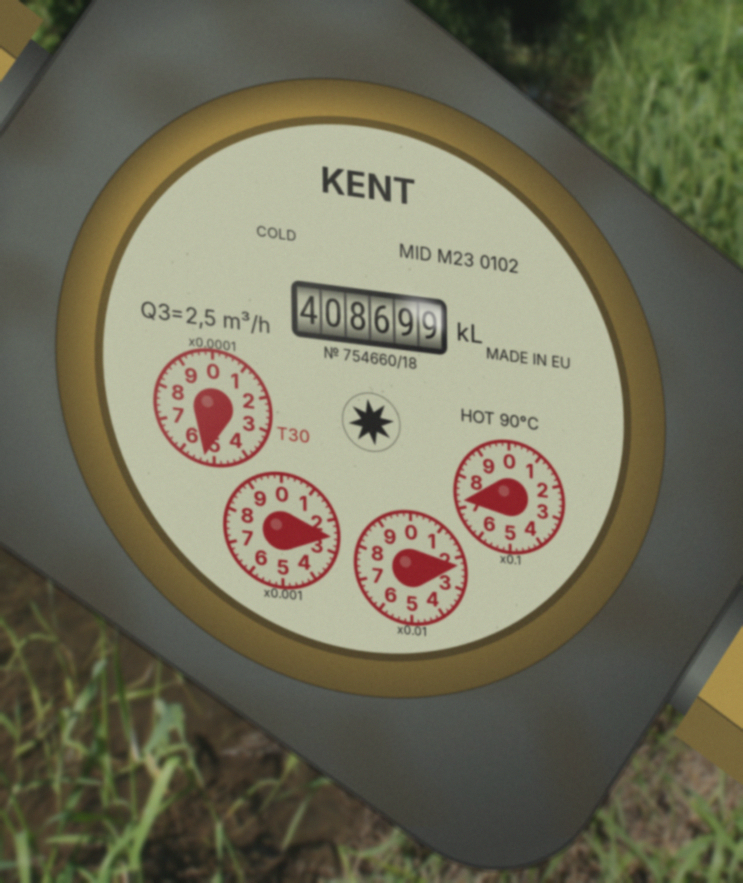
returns **408699.7225** kL
